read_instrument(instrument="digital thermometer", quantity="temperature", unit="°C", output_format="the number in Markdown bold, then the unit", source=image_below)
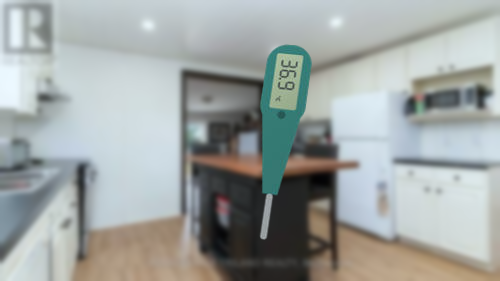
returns **36.9** °C
